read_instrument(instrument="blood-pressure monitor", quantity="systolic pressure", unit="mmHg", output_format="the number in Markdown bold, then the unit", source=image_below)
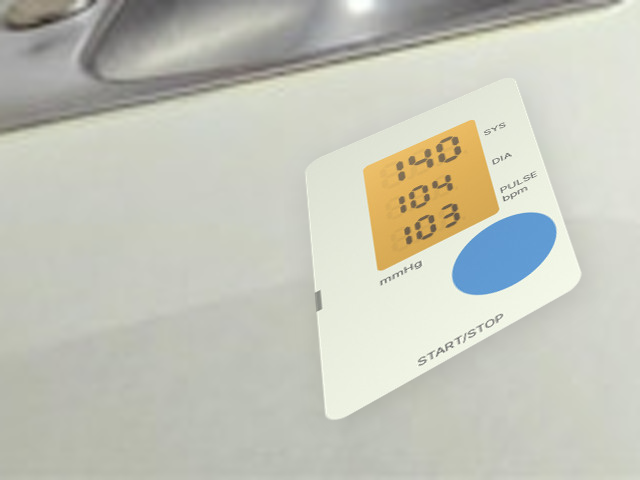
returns **140** mmHg
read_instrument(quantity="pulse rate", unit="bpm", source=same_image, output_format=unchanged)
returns **103** bpm
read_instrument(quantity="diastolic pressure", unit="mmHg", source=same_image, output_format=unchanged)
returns **104** mmHg
